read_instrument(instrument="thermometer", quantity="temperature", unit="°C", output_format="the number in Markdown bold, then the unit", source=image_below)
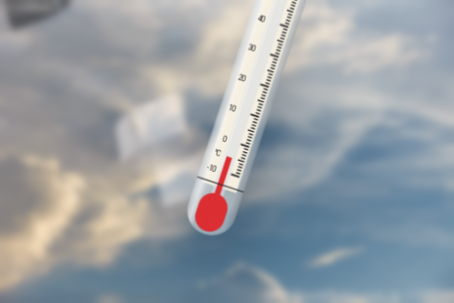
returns **-5** °C
